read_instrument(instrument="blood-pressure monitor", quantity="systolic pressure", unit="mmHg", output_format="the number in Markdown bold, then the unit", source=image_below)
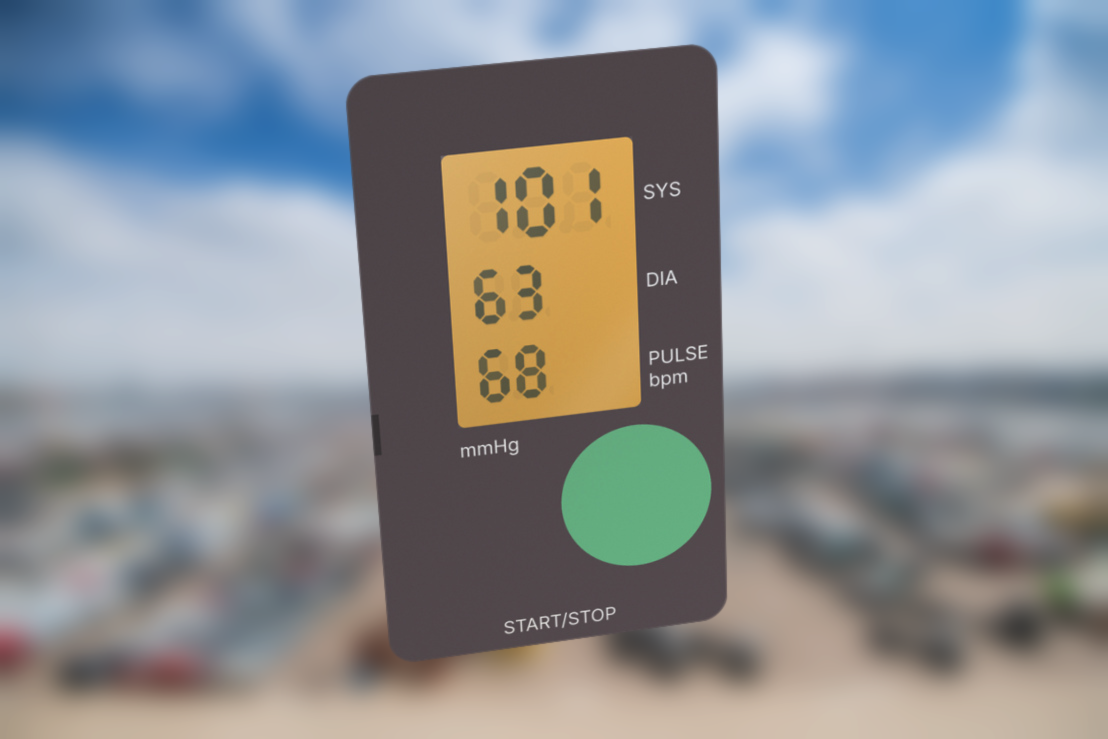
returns **101** mmHg
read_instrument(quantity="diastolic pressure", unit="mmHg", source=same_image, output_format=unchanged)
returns **63** mmHg
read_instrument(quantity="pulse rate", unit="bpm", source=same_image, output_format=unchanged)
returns **68** bpm
